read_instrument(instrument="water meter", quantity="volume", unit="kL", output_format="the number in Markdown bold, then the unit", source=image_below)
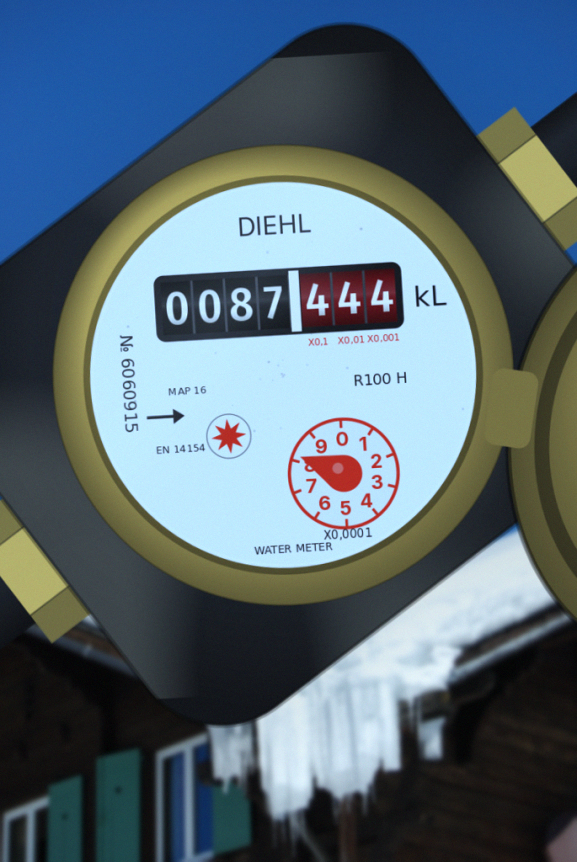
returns **87.4448** kL
